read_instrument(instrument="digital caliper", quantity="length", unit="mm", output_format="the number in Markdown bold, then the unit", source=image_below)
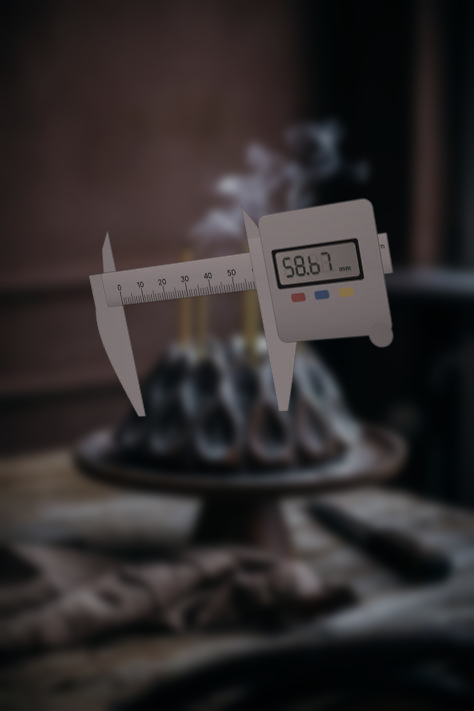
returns **58.67** mm
